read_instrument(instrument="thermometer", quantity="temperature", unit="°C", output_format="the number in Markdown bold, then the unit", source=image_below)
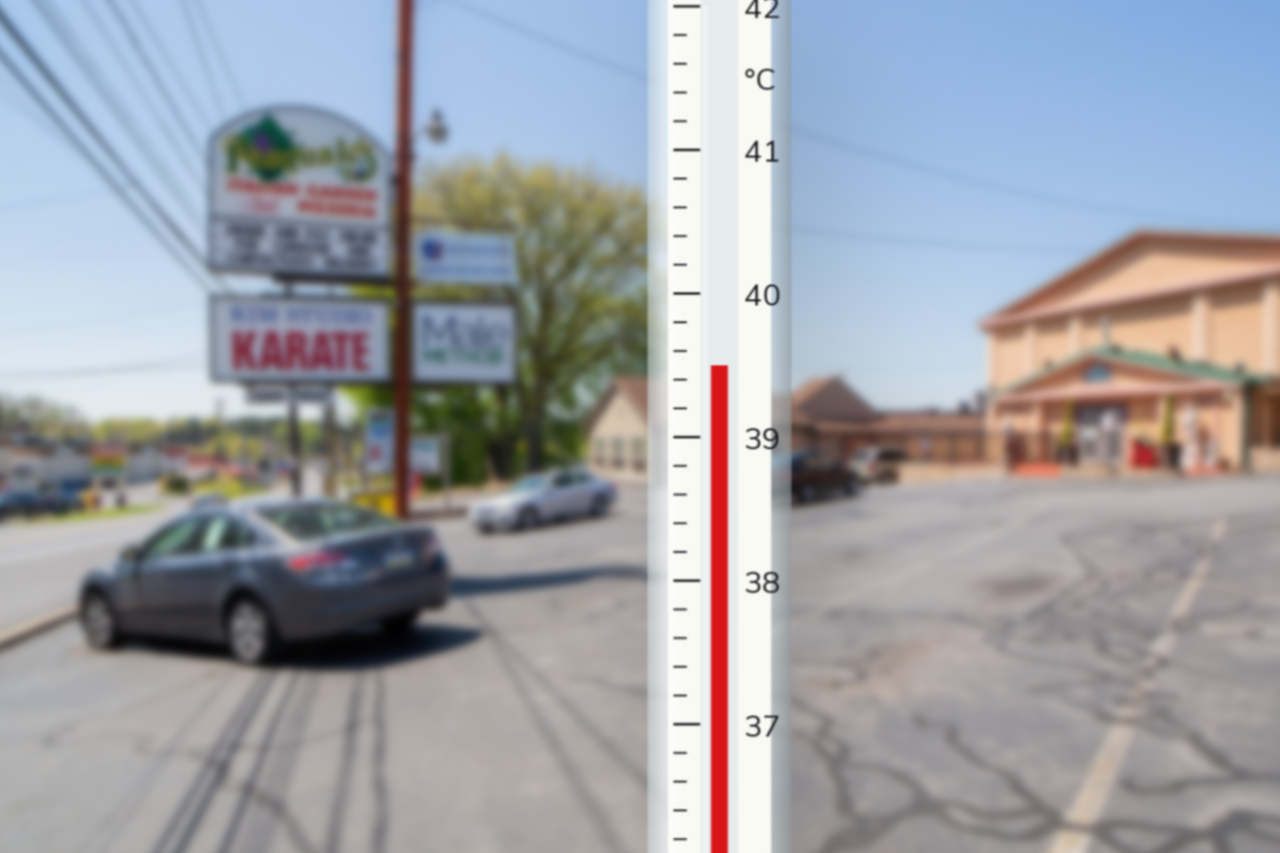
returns **39.5** °C
